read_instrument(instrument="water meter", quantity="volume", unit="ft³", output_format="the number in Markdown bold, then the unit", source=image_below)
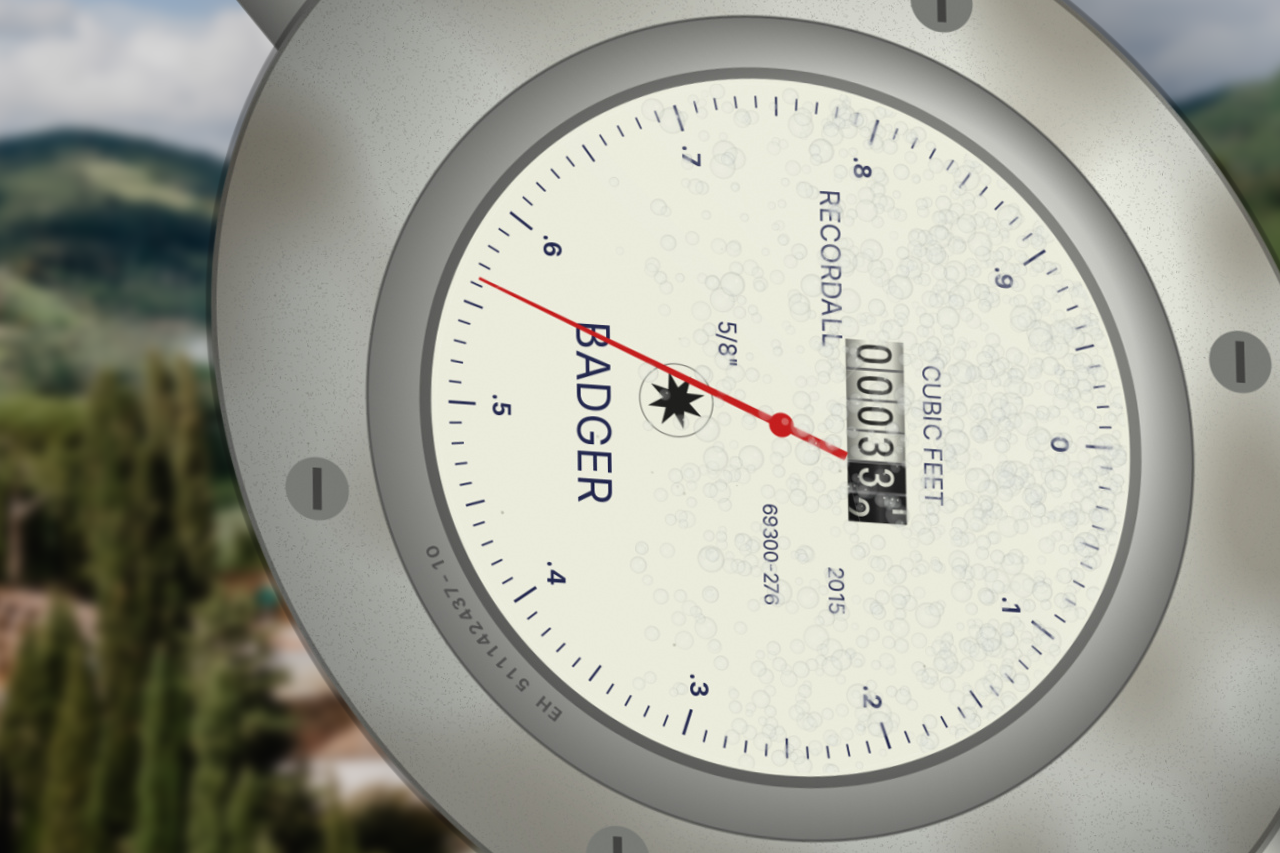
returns **331.56** ft³
